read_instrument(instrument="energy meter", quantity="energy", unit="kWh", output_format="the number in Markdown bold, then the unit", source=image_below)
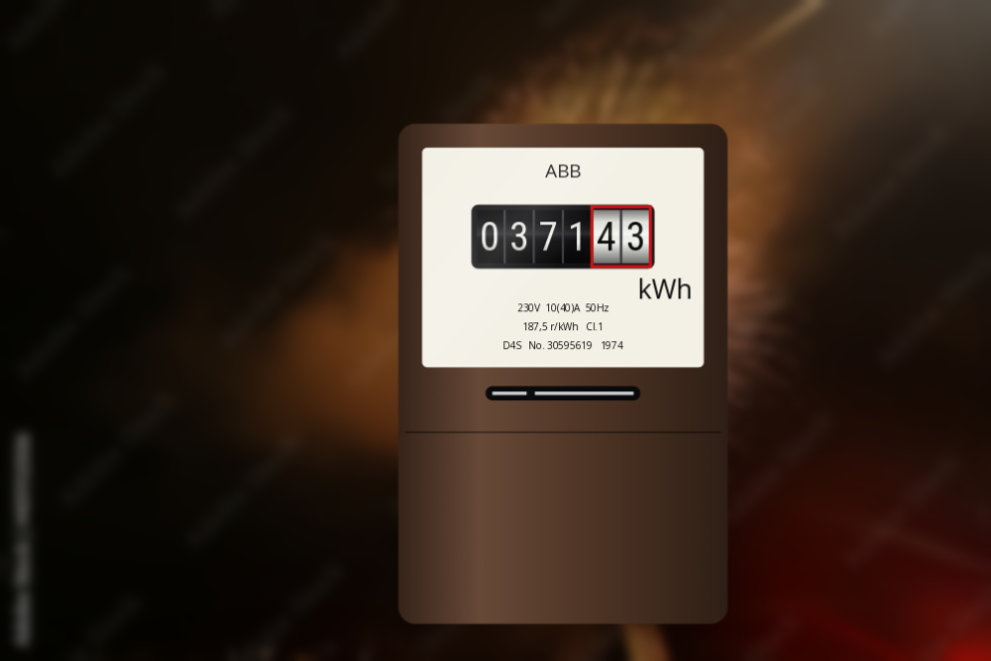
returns **371.43** kWh
